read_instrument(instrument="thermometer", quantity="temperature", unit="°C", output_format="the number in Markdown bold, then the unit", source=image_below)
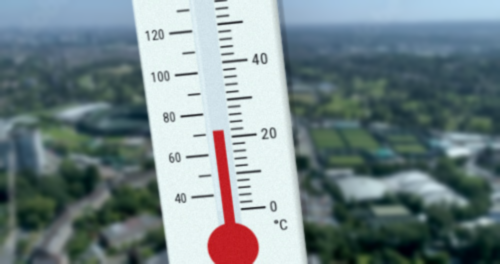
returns **22** °C
